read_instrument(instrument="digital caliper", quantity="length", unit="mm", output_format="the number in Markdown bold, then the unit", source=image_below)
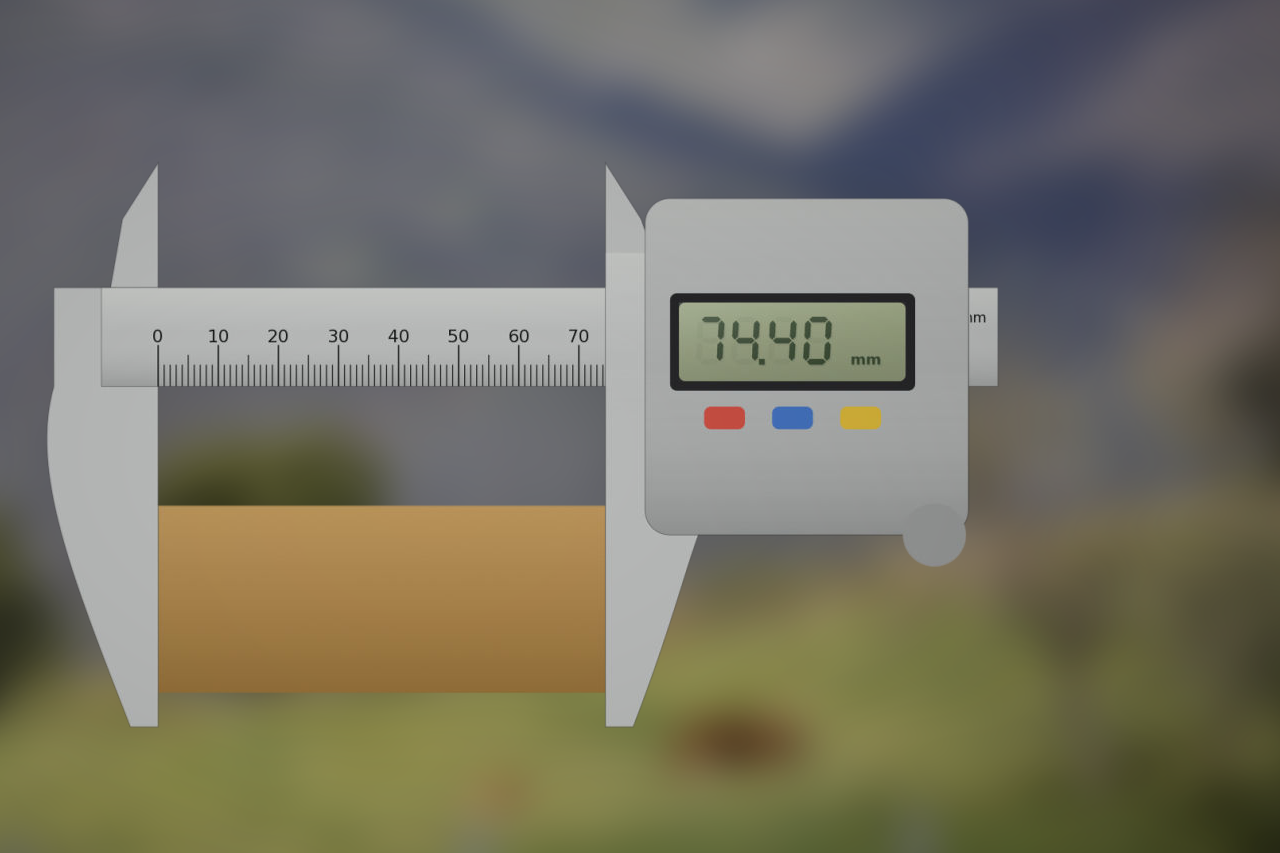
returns **74.40** mm
